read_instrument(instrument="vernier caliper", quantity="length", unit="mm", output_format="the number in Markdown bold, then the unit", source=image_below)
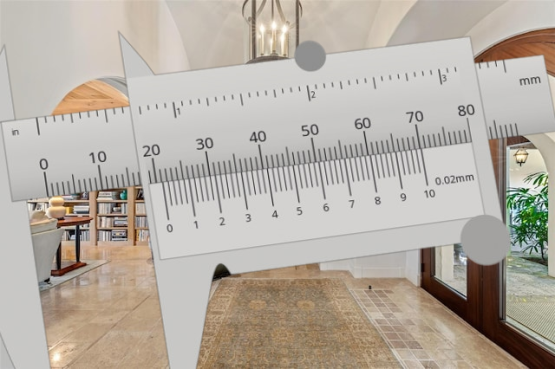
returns **21.2** mm
